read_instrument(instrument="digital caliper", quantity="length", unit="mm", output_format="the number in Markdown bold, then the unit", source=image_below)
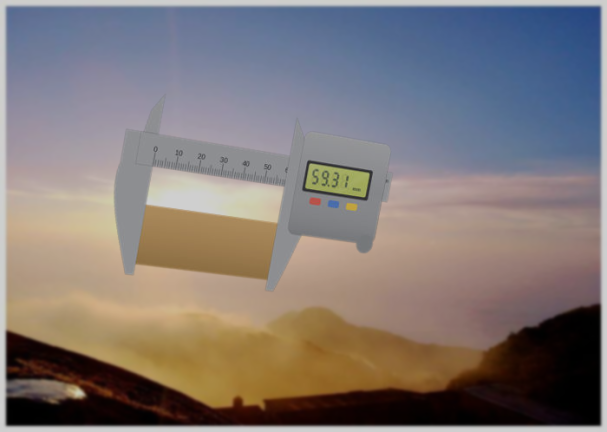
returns **59.31** mm
